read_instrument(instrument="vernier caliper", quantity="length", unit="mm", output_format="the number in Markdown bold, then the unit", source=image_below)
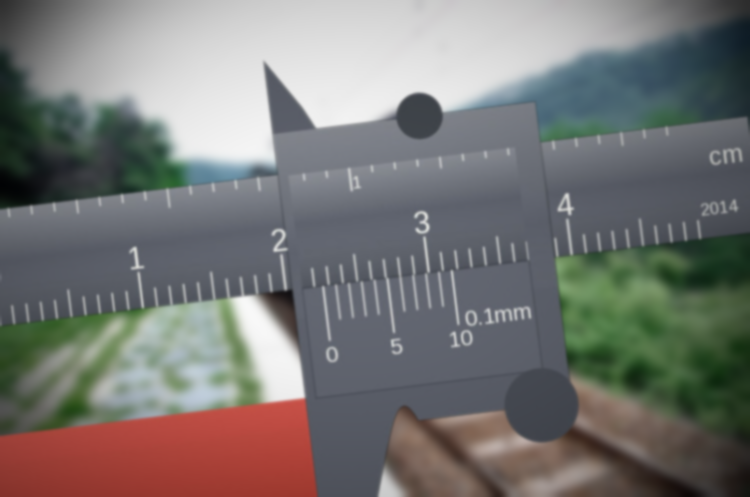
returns **22.6** mm
